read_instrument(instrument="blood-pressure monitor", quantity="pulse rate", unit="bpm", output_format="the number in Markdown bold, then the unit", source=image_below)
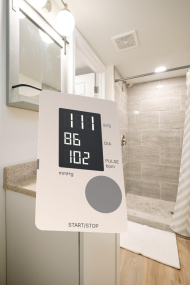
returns **102** bpm
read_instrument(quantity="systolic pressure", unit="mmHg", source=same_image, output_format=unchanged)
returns **111** mmHg
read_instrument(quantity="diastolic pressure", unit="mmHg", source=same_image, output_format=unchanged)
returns **86** mmHg
